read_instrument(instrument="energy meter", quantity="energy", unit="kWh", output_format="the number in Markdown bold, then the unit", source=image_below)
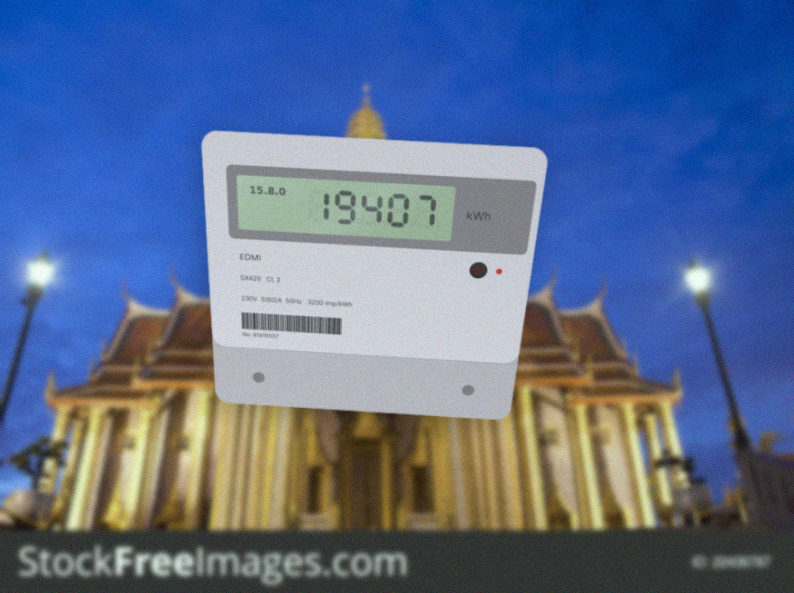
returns **19407** kWh
